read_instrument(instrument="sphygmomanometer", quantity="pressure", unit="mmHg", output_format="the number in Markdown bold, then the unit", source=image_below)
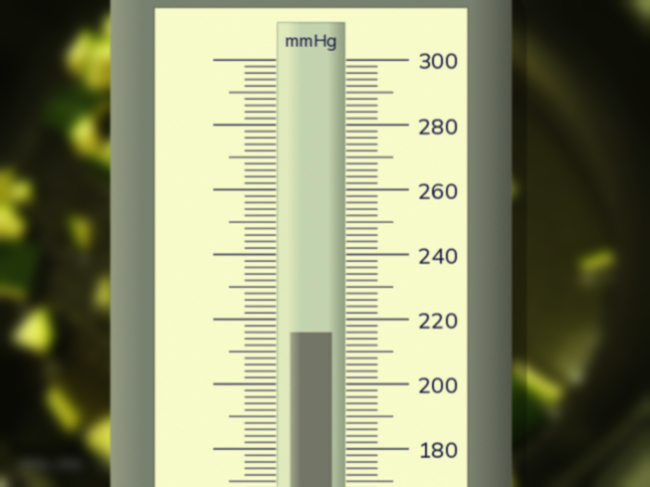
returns **216** mmHg
